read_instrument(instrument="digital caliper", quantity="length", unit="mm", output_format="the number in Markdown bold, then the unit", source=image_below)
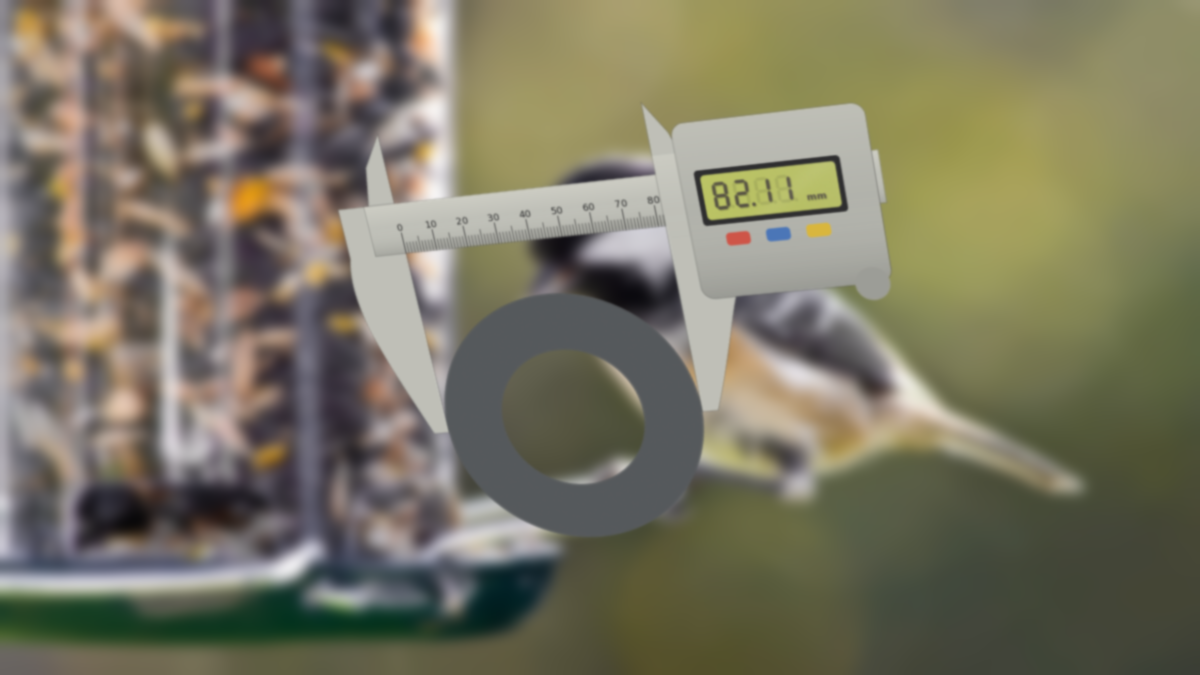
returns **82.11** mm
